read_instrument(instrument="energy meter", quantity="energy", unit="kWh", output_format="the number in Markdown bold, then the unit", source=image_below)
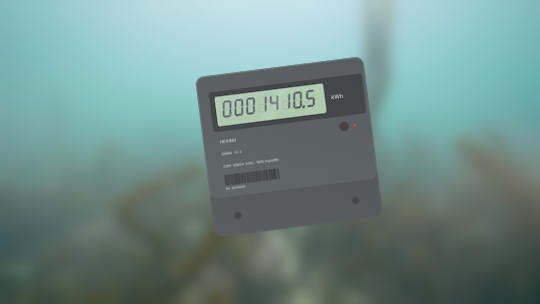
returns **1410.5** kWh
